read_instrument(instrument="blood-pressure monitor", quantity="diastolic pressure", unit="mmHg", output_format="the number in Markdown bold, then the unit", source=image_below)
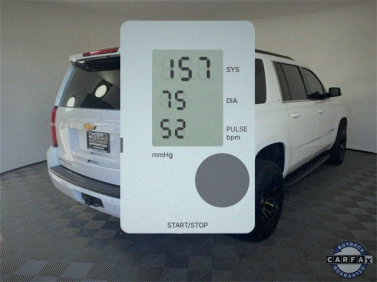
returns **75** mmHg
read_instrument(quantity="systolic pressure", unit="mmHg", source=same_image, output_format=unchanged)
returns **157** mmHg
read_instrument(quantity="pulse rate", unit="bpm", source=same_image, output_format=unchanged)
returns **52** bpm
